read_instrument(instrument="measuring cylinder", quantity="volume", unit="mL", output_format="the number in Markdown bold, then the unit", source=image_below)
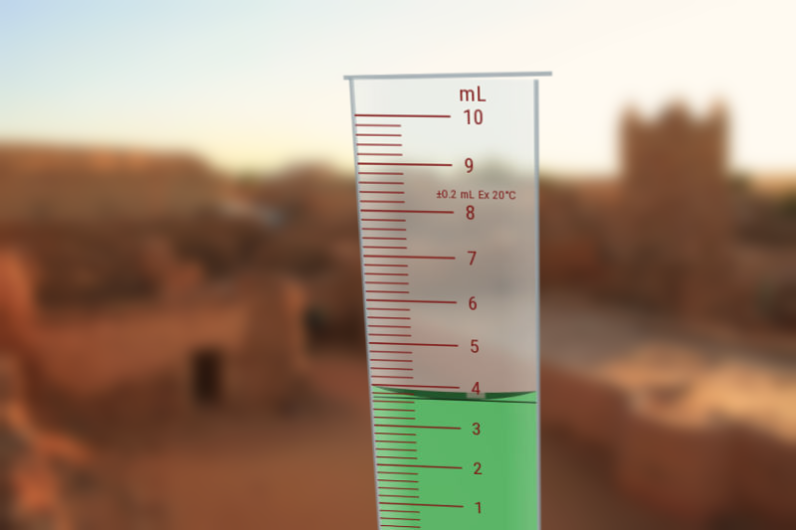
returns **3.7** mL
